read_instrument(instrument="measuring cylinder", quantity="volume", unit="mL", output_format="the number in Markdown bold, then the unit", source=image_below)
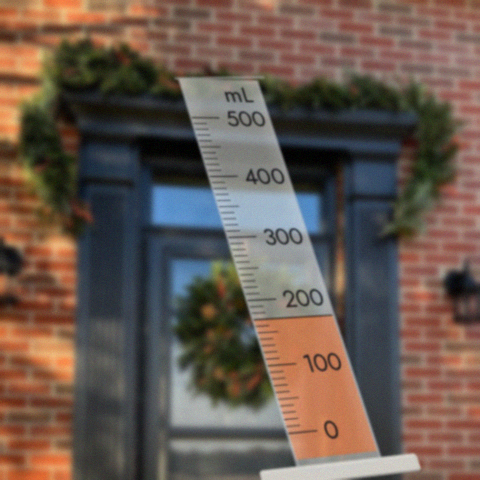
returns **170** mL
